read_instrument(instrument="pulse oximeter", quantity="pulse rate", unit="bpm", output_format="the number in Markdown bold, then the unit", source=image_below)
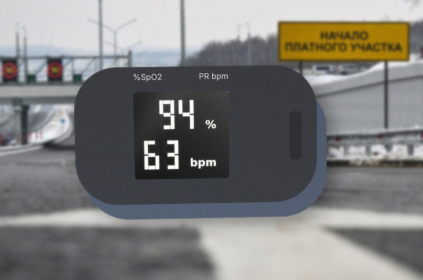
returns **63** bpm
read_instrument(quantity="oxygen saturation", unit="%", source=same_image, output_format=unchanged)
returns **94** %
